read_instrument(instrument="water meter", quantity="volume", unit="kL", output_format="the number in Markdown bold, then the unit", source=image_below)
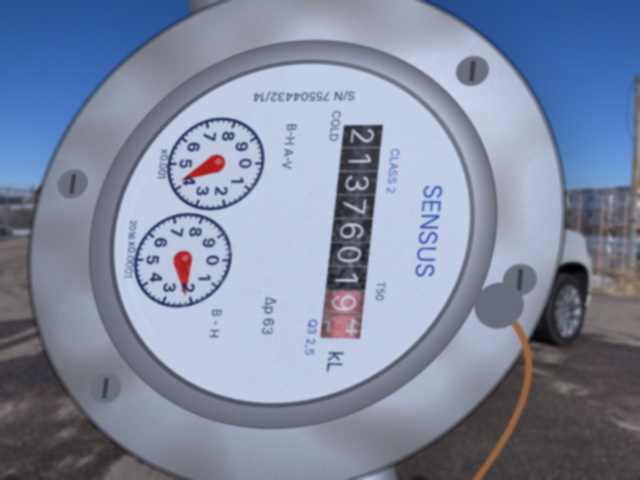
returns **2137601.9442** kL
